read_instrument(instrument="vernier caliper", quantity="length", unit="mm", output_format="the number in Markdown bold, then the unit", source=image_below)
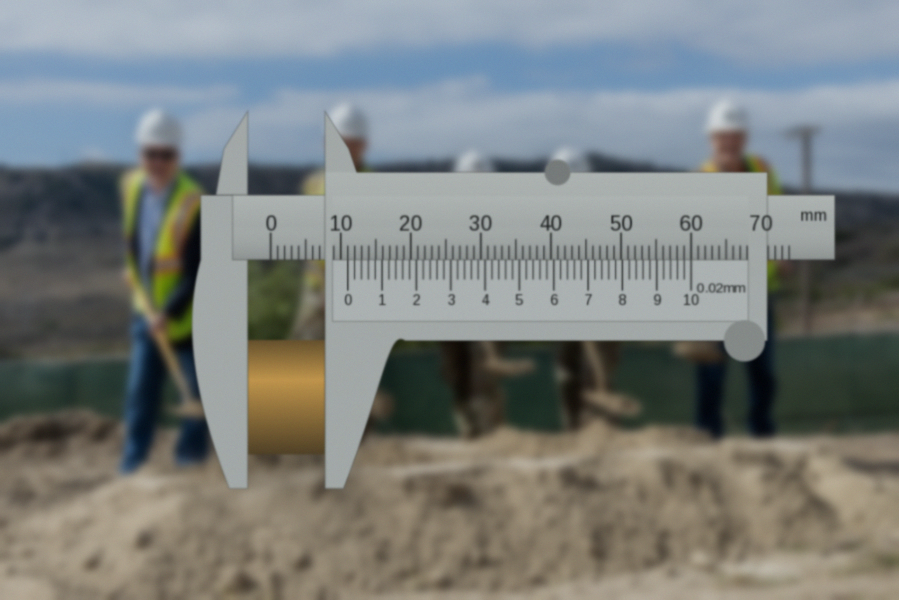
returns **11.0** mm
